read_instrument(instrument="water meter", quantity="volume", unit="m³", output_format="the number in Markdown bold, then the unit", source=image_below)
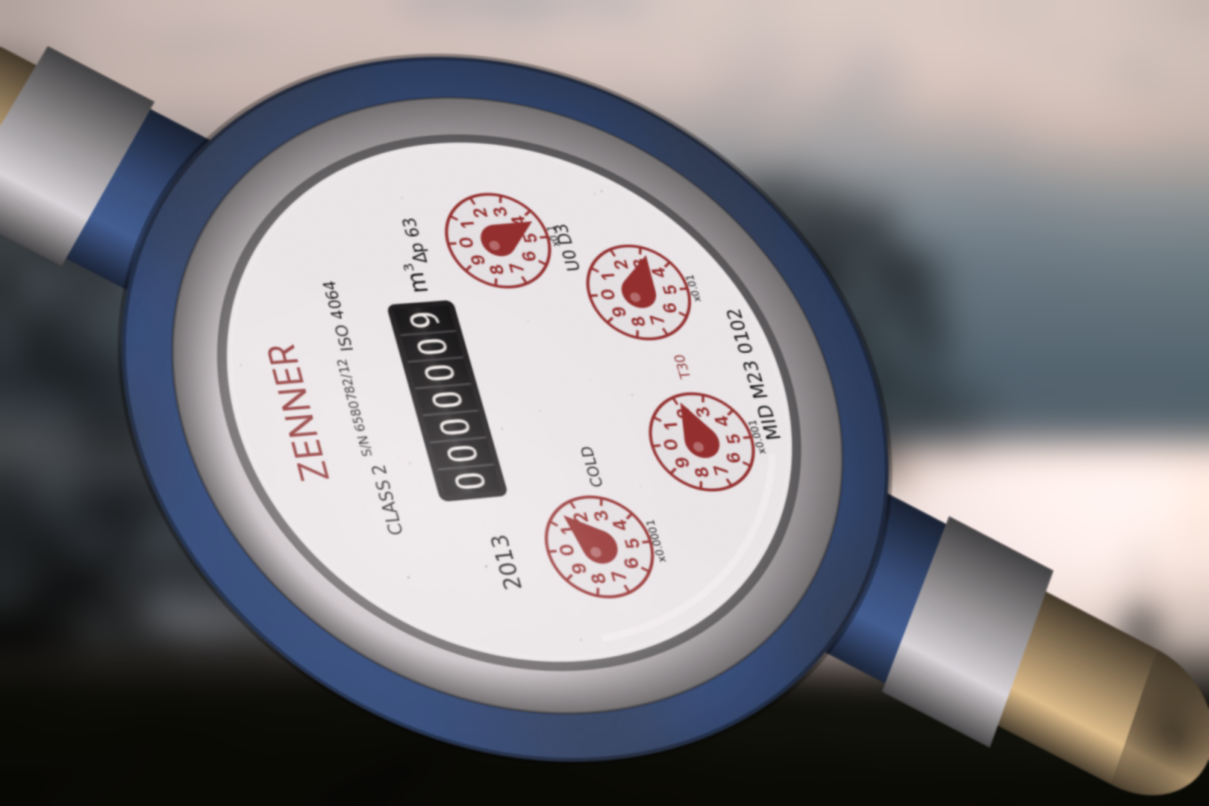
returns **9.4321** m³
